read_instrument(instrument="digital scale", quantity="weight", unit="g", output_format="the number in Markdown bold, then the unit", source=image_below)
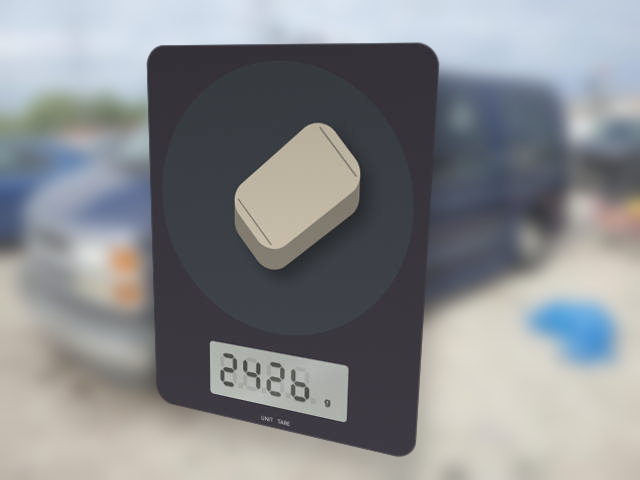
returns **2426** g
